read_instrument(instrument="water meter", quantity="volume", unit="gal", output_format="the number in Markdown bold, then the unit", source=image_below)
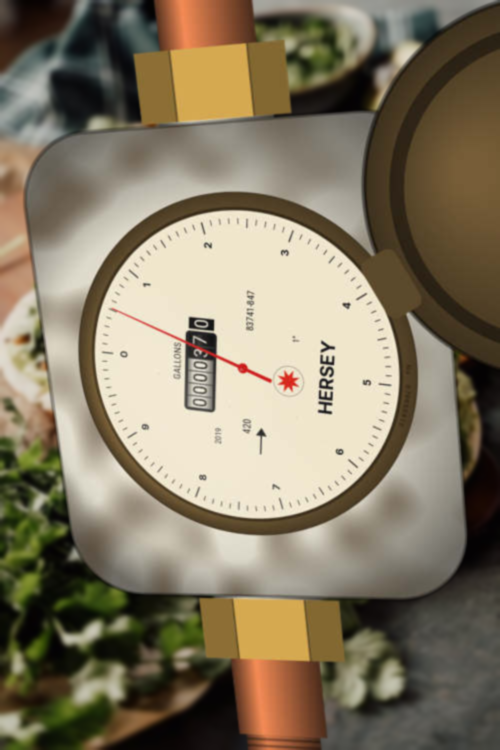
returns **370.5** gal
